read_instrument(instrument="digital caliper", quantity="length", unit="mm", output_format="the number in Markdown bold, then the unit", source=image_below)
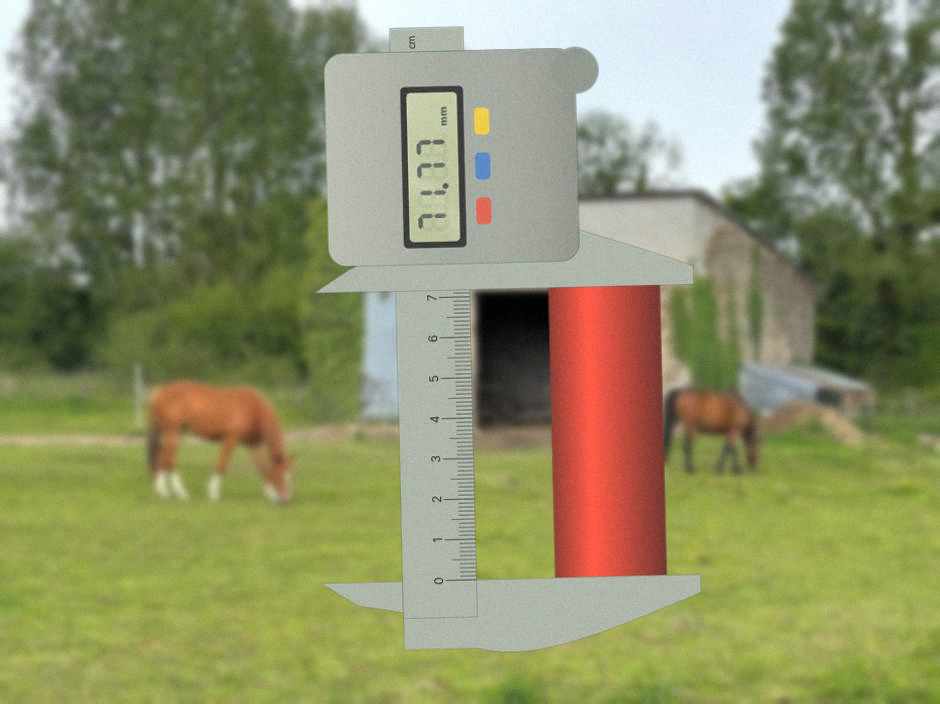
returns **71.77** mm
